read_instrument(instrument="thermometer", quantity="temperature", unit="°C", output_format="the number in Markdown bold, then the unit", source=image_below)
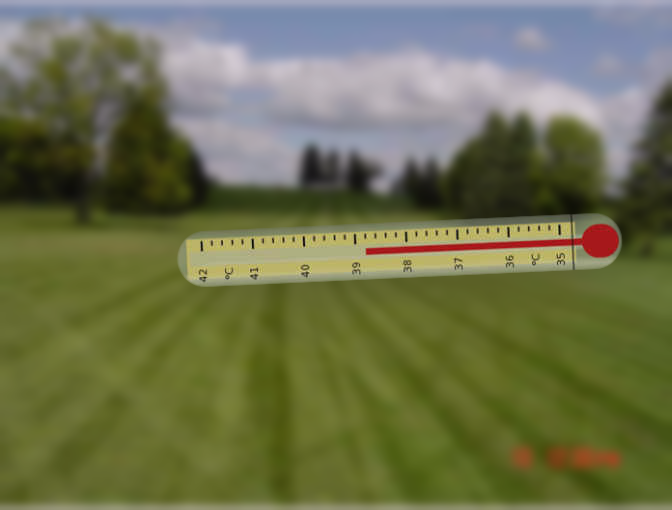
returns **38.8** °C
